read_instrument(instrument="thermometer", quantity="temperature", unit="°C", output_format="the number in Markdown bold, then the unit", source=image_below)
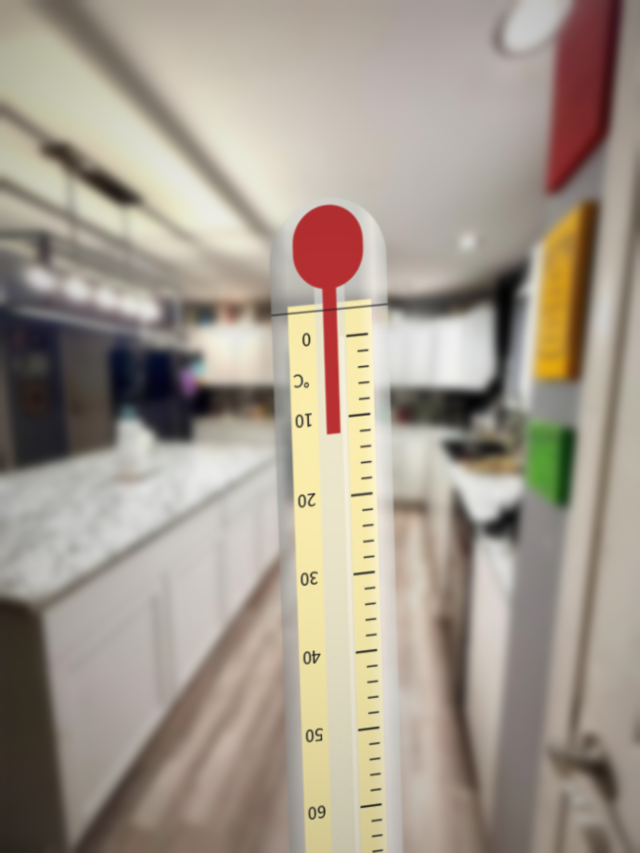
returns **12** °C
